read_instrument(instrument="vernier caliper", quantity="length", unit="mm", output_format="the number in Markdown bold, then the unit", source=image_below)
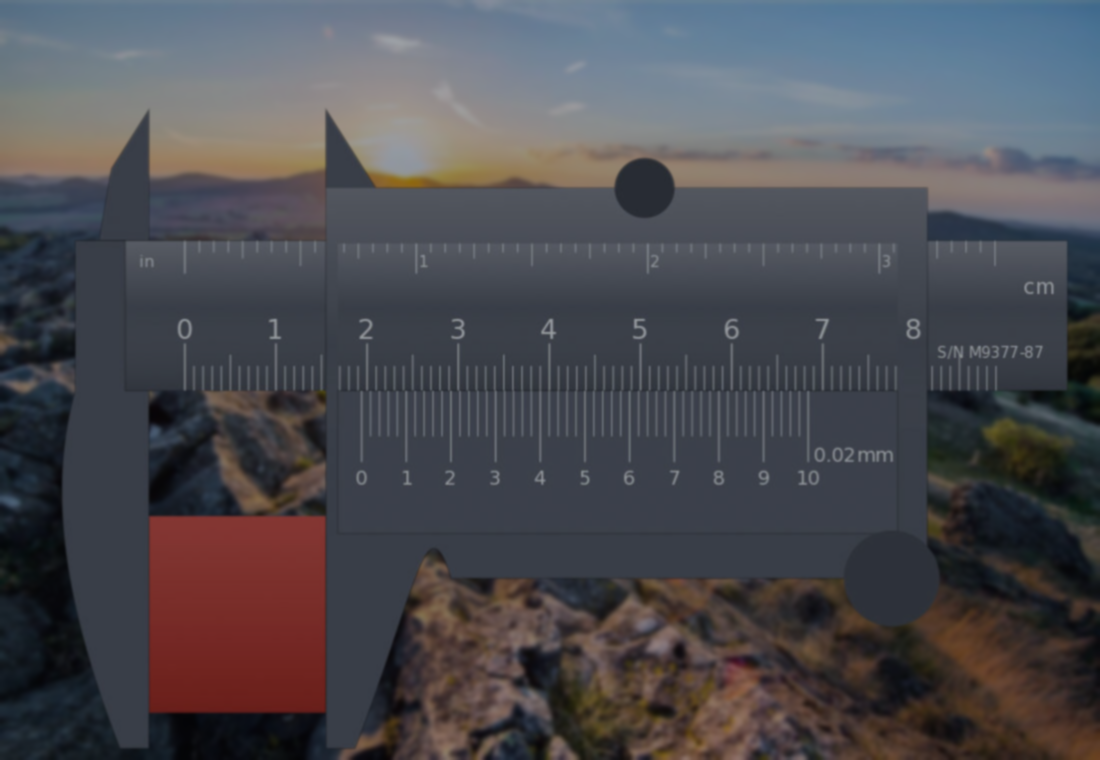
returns **19.4** mm
